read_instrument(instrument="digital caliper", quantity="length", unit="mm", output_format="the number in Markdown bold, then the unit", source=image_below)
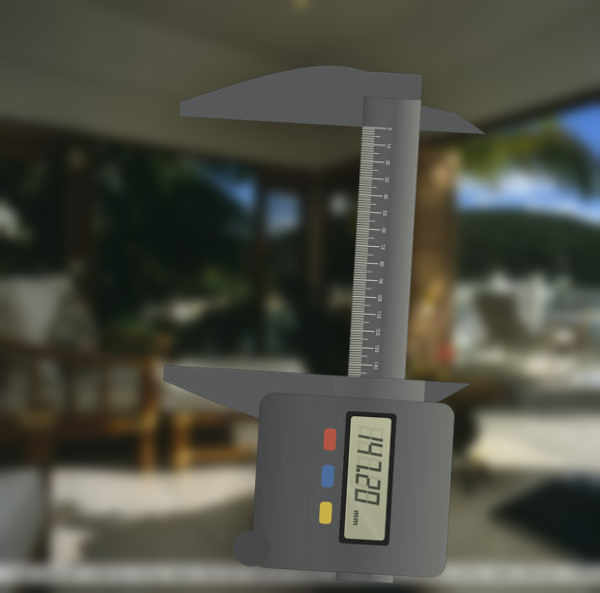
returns **147.20** mm
